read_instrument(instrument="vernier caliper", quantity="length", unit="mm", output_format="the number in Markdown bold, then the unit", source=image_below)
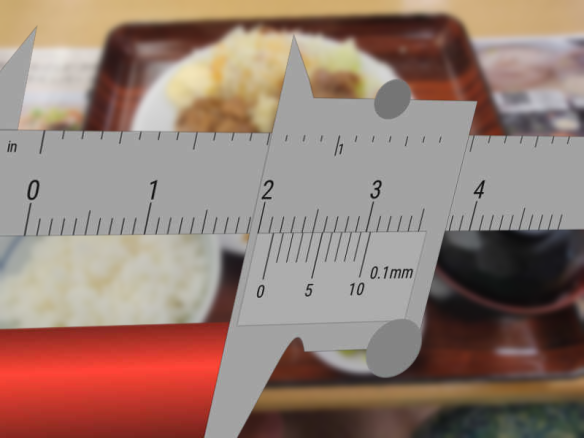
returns **21.4** mm
